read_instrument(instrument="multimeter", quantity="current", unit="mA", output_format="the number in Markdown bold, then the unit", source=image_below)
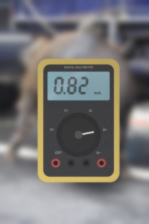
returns **0.82** mA
